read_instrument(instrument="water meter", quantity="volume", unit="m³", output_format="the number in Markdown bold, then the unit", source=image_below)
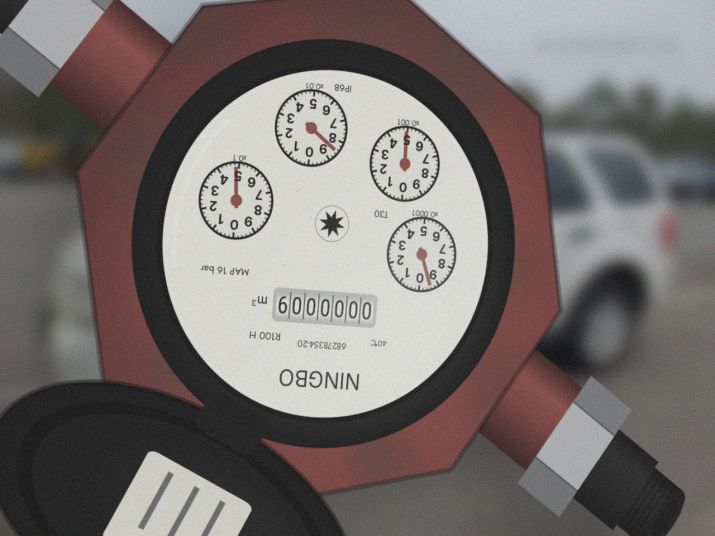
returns **9.4849** m³
